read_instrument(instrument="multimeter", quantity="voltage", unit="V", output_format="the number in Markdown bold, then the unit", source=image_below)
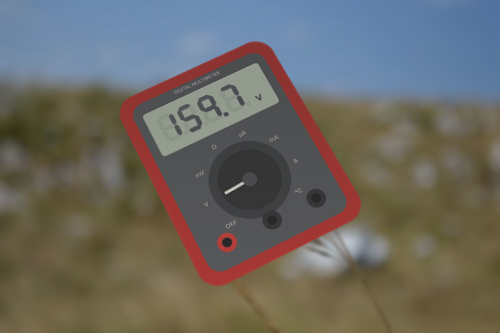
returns **159.7** V
